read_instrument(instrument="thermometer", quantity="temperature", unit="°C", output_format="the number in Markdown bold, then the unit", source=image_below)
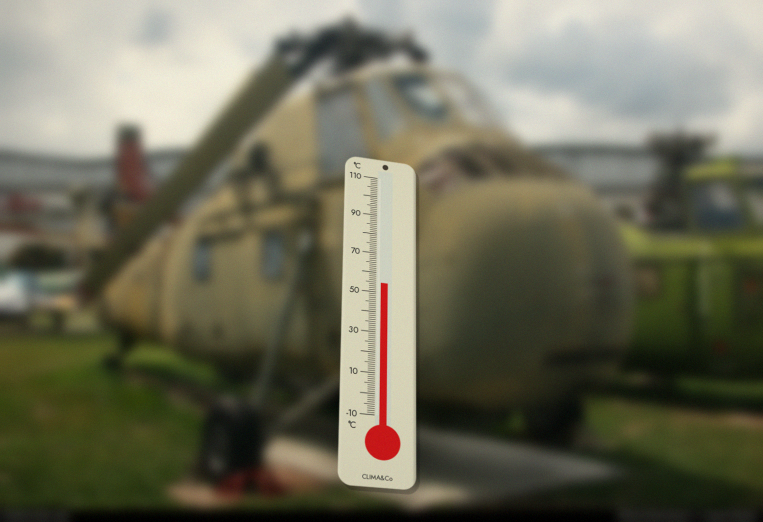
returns **55** °C
